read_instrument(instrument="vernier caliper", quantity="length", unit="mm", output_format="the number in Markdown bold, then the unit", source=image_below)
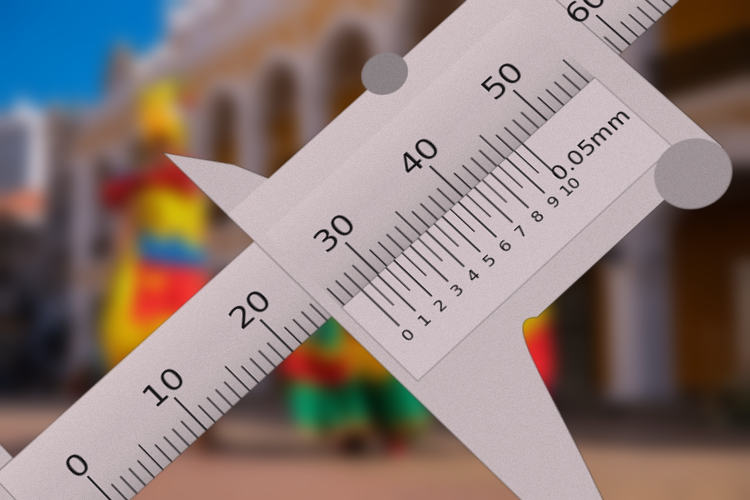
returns **28.0** mm
